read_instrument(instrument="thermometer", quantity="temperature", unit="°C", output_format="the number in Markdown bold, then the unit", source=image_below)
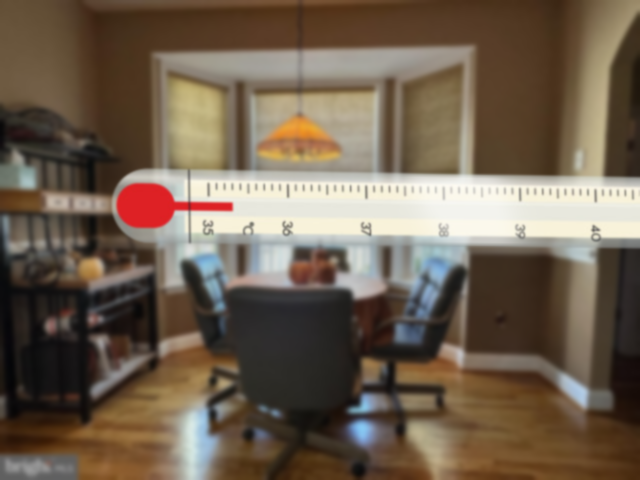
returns **35.3** °C
